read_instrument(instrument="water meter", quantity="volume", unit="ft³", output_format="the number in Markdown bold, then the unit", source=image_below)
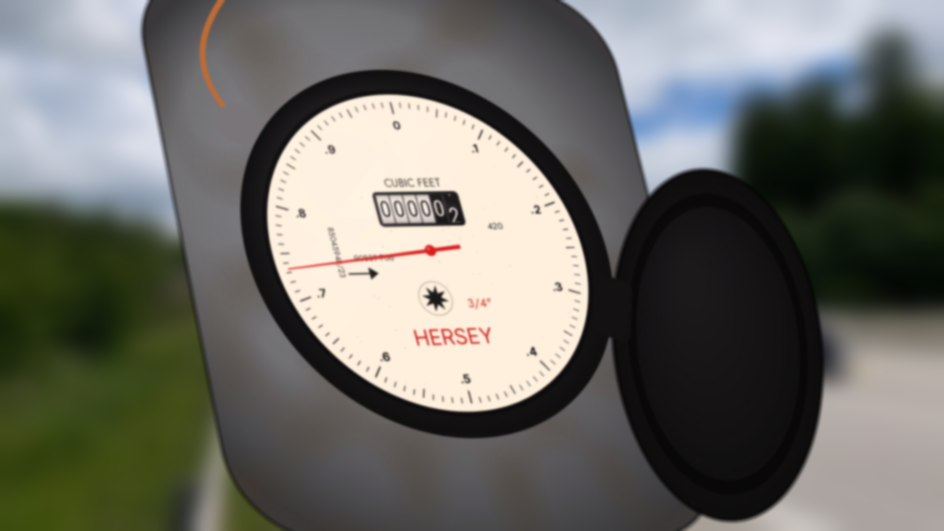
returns **1.73** ft³
